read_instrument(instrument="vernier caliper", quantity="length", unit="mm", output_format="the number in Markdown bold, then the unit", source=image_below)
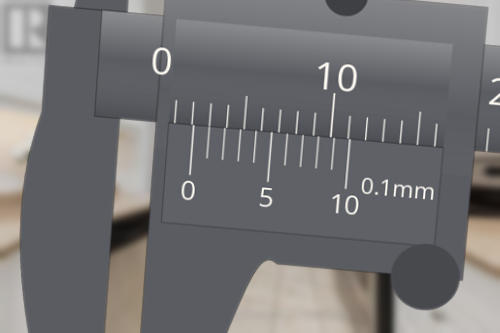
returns **2.1** mm
